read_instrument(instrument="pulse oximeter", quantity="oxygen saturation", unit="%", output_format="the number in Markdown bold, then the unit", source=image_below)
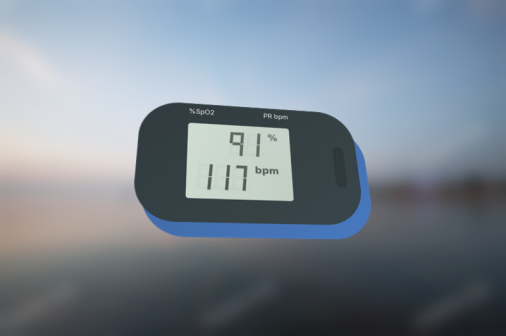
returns **91** %
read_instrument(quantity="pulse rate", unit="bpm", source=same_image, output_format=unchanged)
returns **117** bpm
